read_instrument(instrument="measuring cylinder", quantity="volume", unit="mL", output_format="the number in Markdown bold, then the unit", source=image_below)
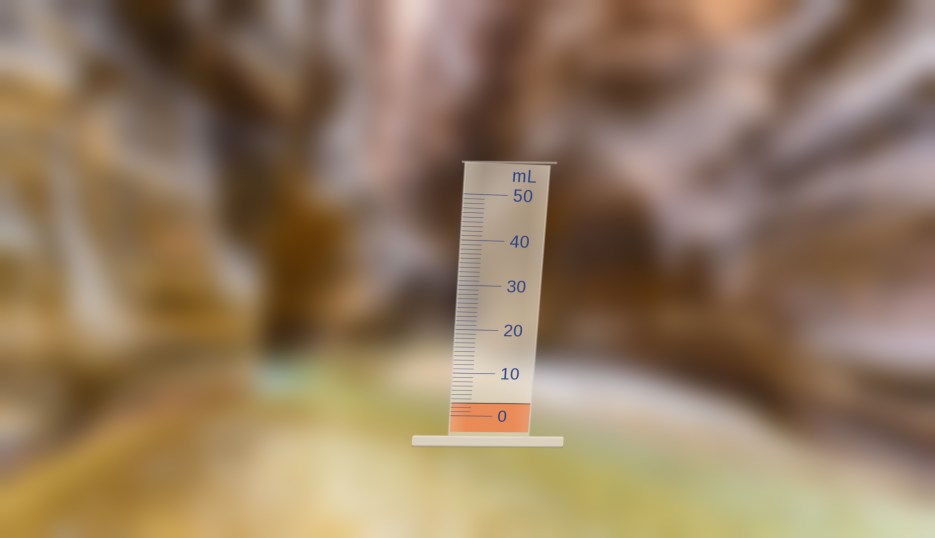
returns **3** mL
